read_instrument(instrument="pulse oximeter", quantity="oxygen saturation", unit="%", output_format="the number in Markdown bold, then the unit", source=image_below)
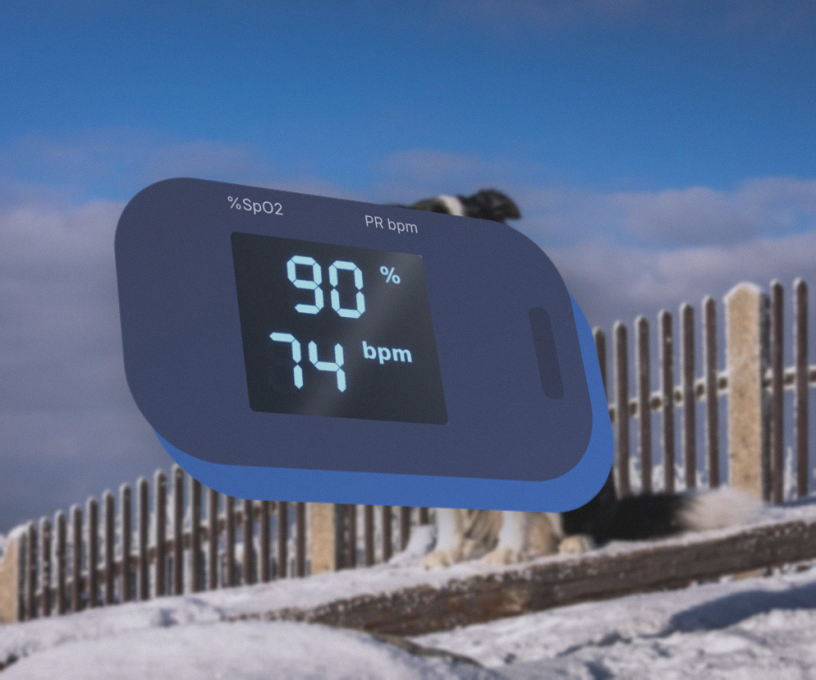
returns **90** %
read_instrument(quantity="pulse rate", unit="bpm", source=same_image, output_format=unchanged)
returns **74** bpm
